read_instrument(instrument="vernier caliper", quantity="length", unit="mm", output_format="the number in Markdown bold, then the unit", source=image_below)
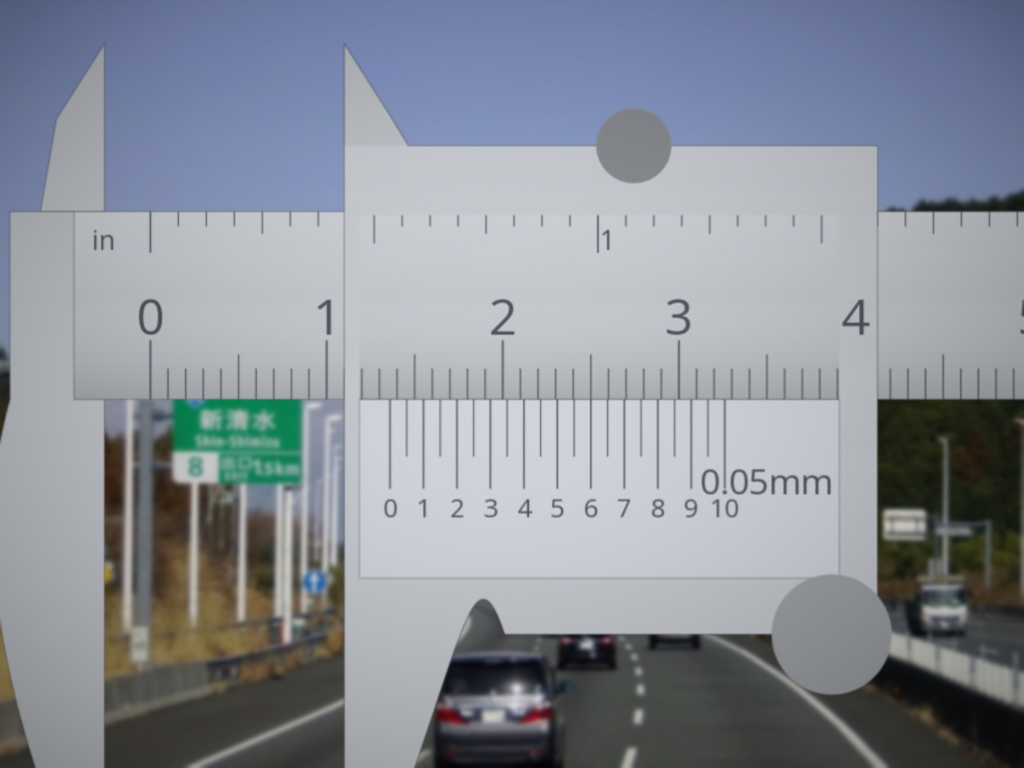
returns **13.6** mm
